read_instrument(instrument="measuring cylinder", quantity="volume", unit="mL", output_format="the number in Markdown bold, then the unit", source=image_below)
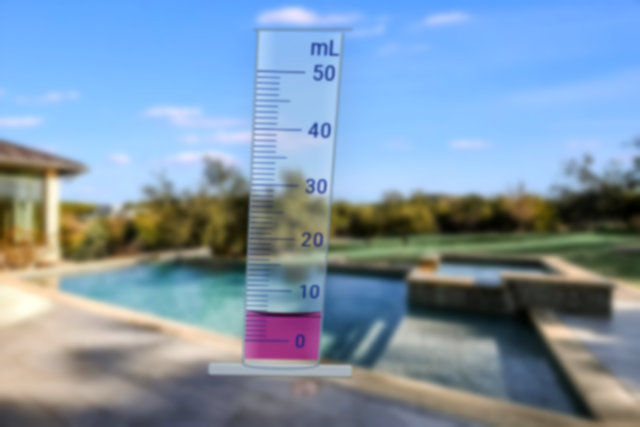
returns **5** mL
